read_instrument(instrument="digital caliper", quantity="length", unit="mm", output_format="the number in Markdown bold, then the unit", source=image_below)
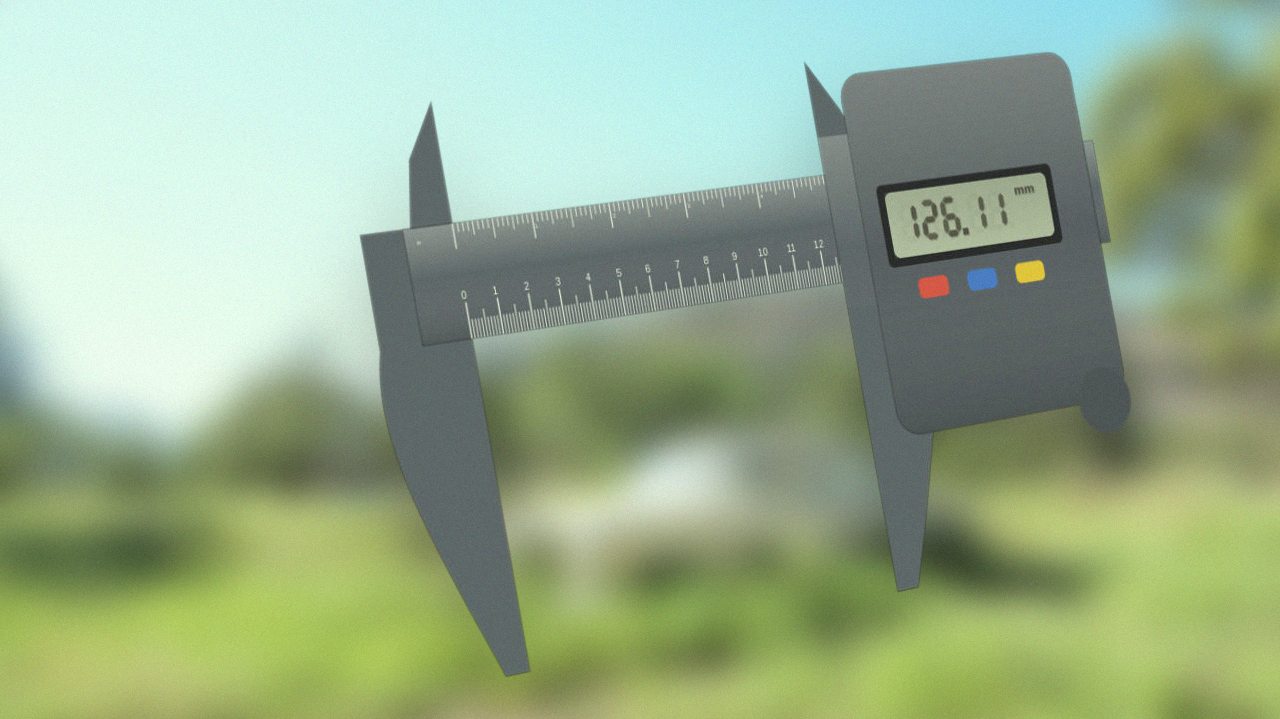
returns **126.11** mm
